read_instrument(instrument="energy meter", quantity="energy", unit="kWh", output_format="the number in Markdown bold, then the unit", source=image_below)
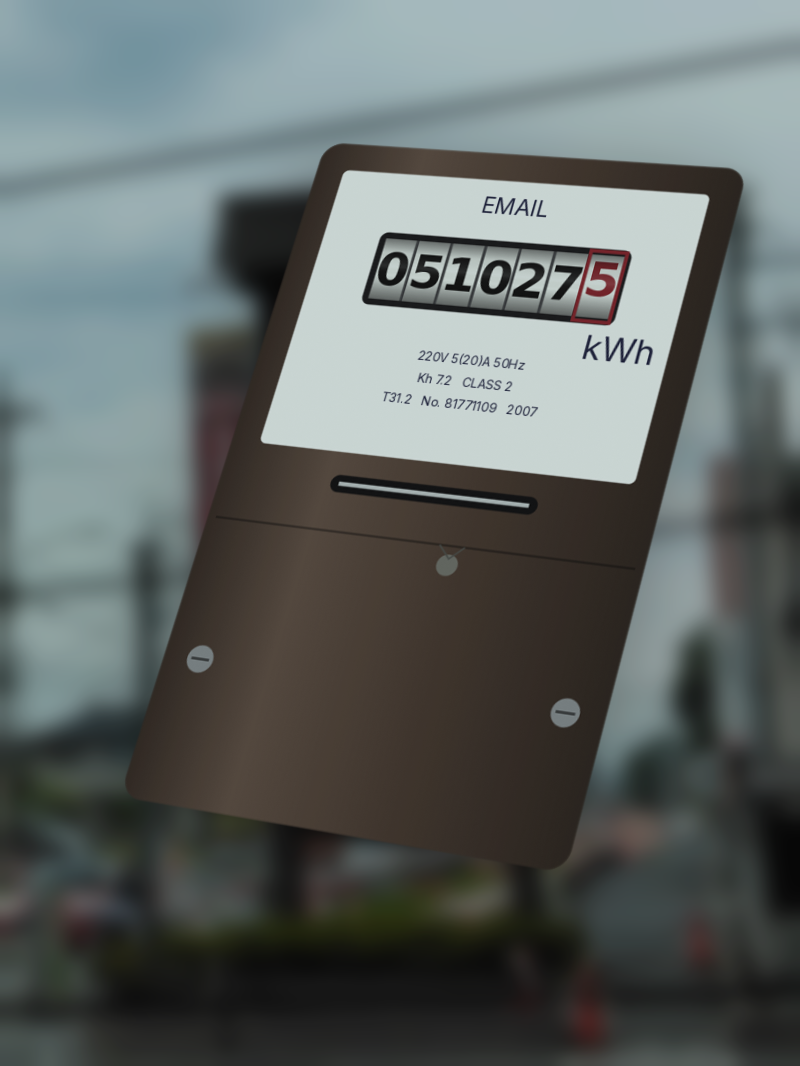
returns **51027.5** kWh
